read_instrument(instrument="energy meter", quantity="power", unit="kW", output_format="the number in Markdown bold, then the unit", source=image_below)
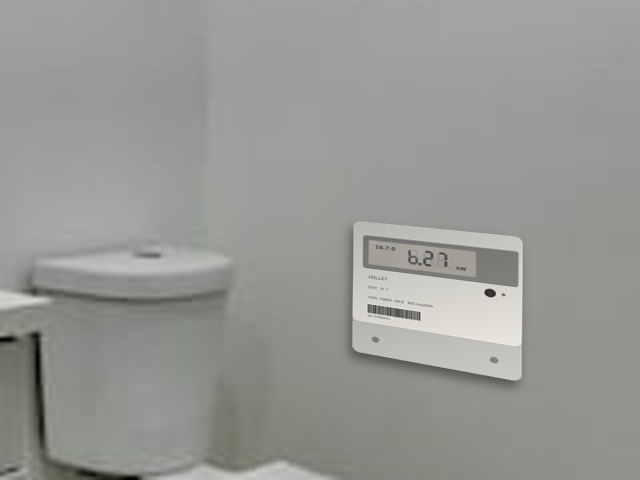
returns **6.27** kW
